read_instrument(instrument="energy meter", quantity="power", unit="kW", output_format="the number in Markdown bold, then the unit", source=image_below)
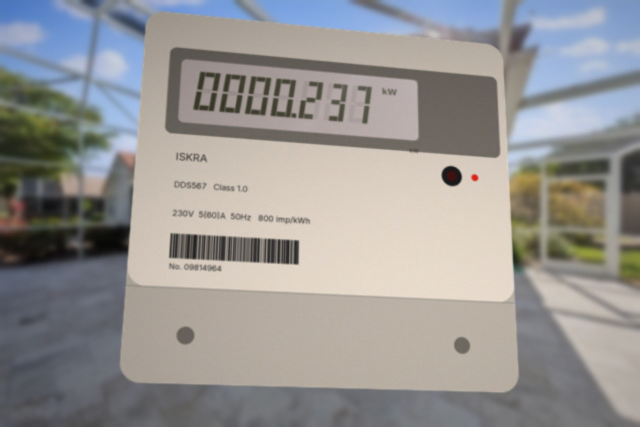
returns **0.237** kW
